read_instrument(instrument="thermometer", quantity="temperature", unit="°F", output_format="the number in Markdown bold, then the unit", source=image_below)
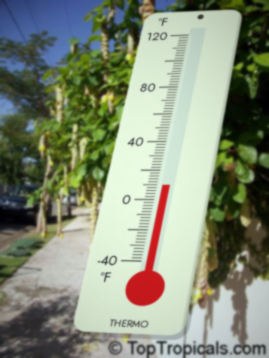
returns **10** °F
